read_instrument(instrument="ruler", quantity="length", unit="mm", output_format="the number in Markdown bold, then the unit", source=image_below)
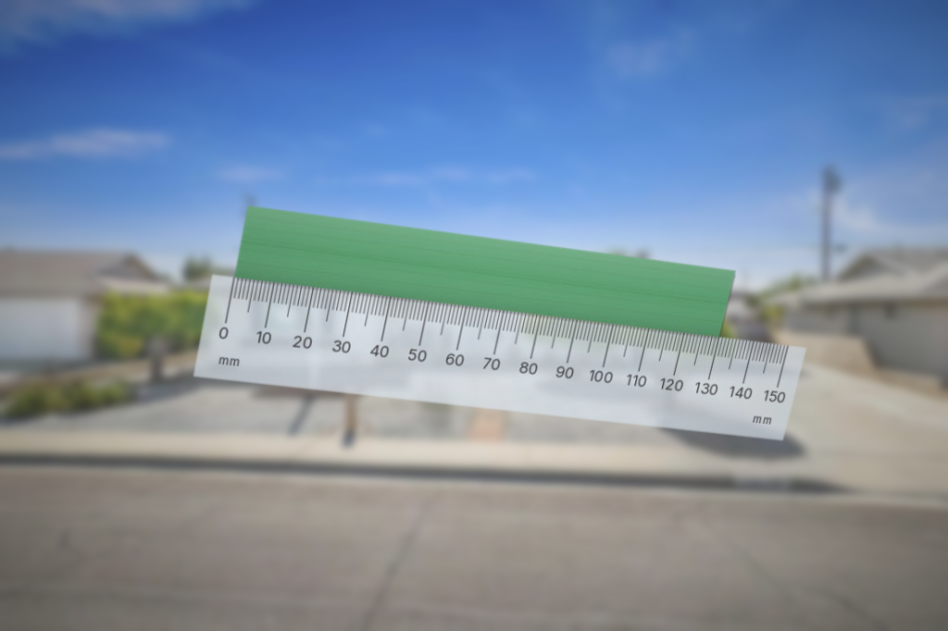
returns **130** mm
